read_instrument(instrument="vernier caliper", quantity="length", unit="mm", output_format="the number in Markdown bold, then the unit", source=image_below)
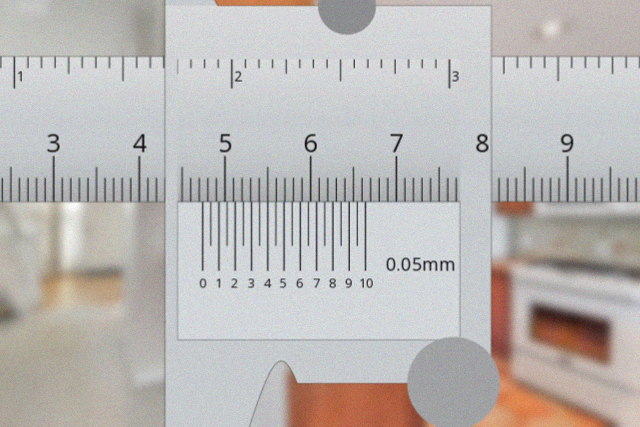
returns **47.4** mm
